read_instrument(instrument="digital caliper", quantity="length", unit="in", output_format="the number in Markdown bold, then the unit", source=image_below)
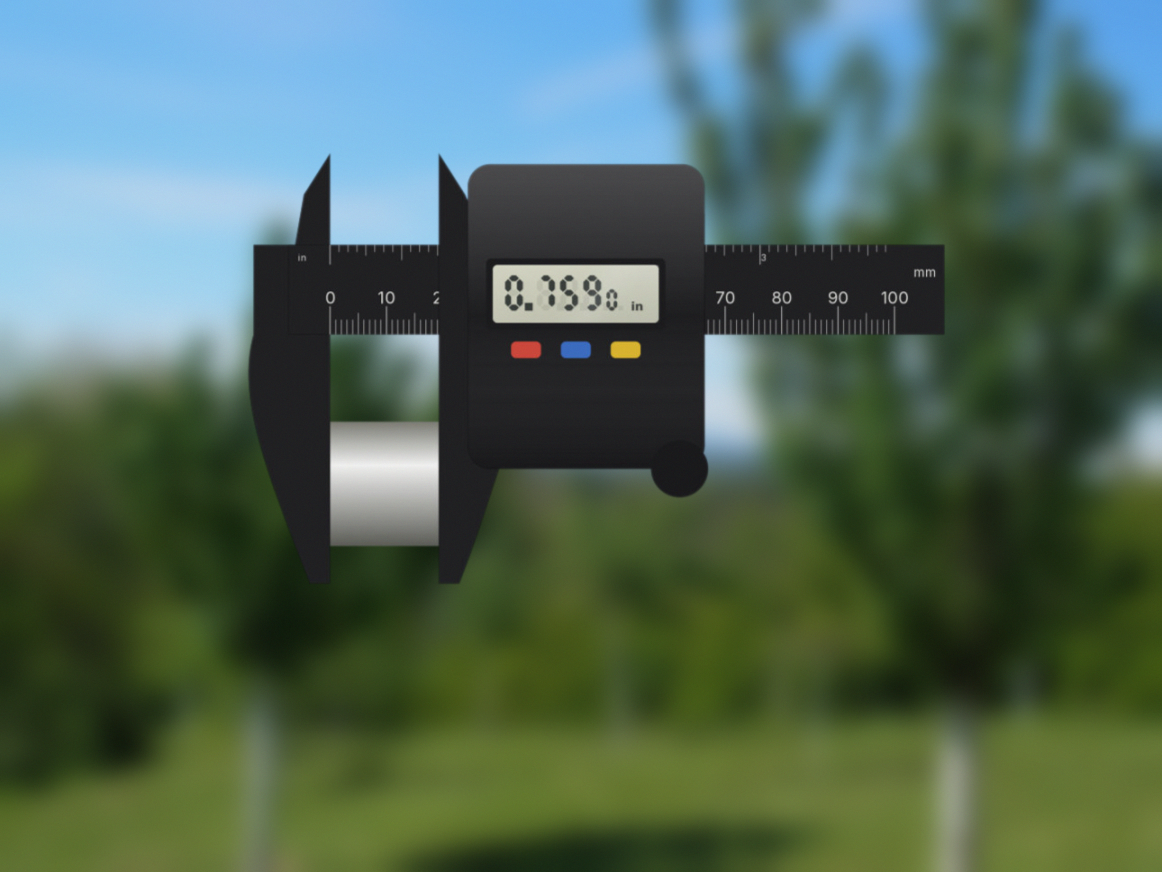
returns **0.7590** in
